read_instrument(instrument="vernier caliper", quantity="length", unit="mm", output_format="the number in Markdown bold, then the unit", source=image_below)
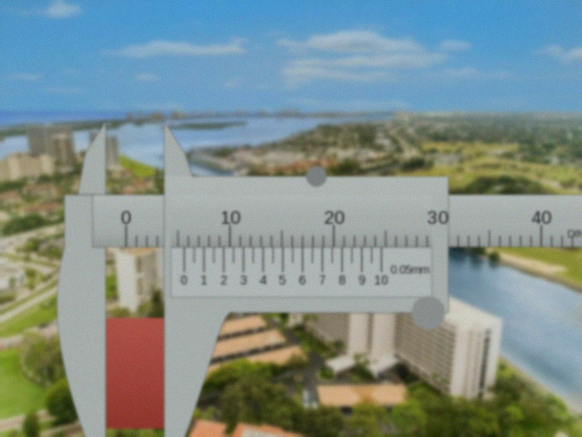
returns **5.6** mm
